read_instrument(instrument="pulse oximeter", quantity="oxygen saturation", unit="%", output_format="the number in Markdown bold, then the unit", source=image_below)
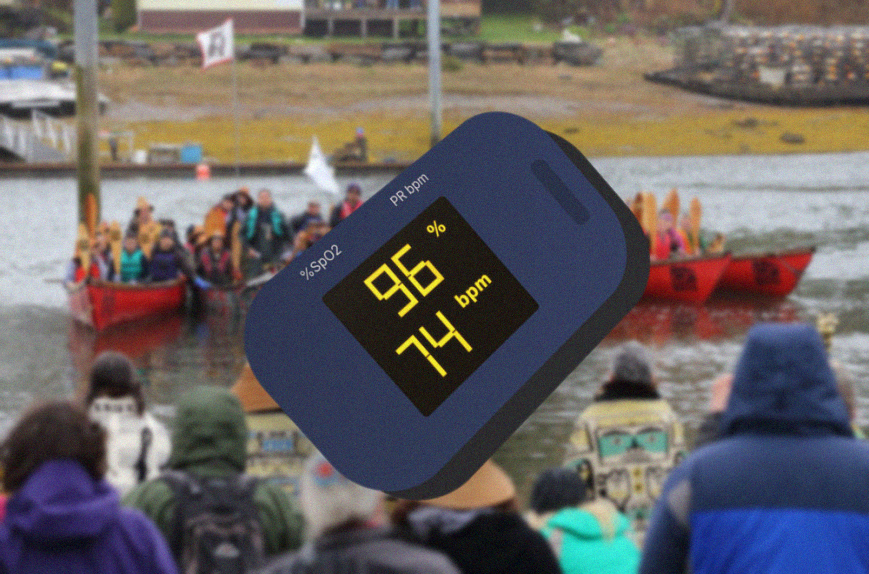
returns **96** %
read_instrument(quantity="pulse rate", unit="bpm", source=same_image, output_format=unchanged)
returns **74** bpm
